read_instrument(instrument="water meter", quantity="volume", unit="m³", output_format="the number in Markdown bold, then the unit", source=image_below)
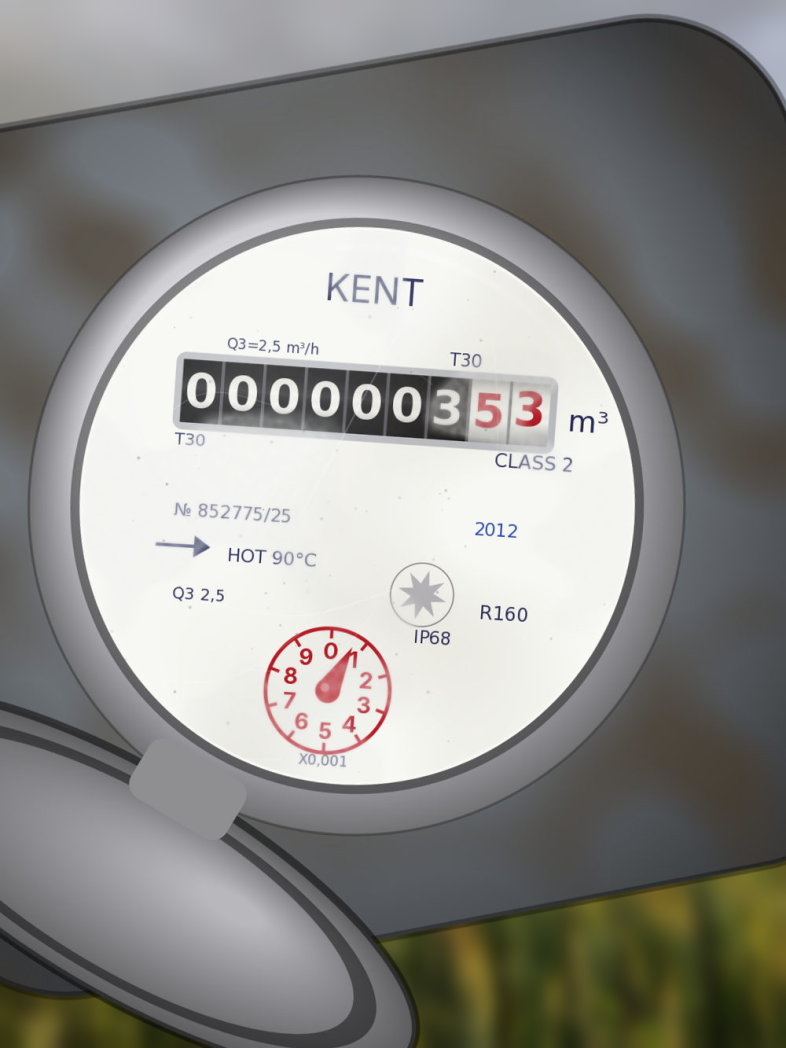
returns **3.530** m³
